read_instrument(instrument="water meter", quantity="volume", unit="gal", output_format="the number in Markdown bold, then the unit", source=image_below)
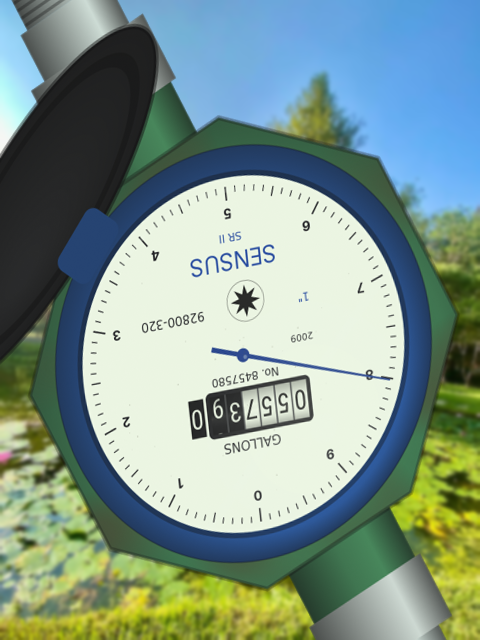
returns **557388.0** gal
